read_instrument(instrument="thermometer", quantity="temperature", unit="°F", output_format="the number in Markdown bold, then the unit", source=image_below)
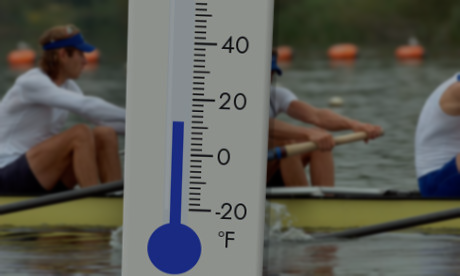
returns **12** °F
